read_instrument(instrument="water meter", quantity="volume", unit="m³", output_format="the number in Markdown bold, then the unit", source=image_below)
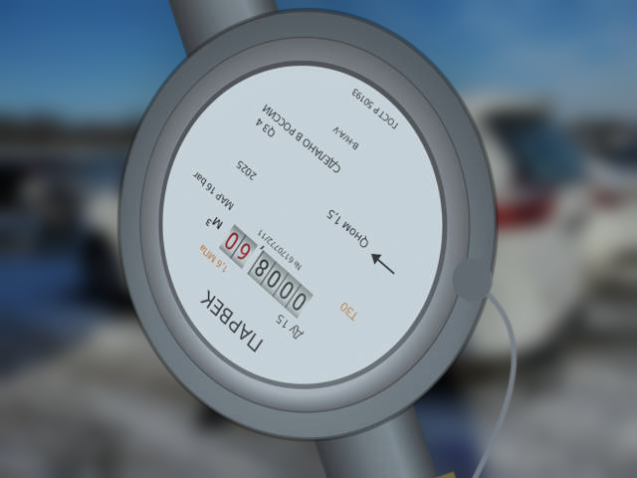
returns **8.60** m³
